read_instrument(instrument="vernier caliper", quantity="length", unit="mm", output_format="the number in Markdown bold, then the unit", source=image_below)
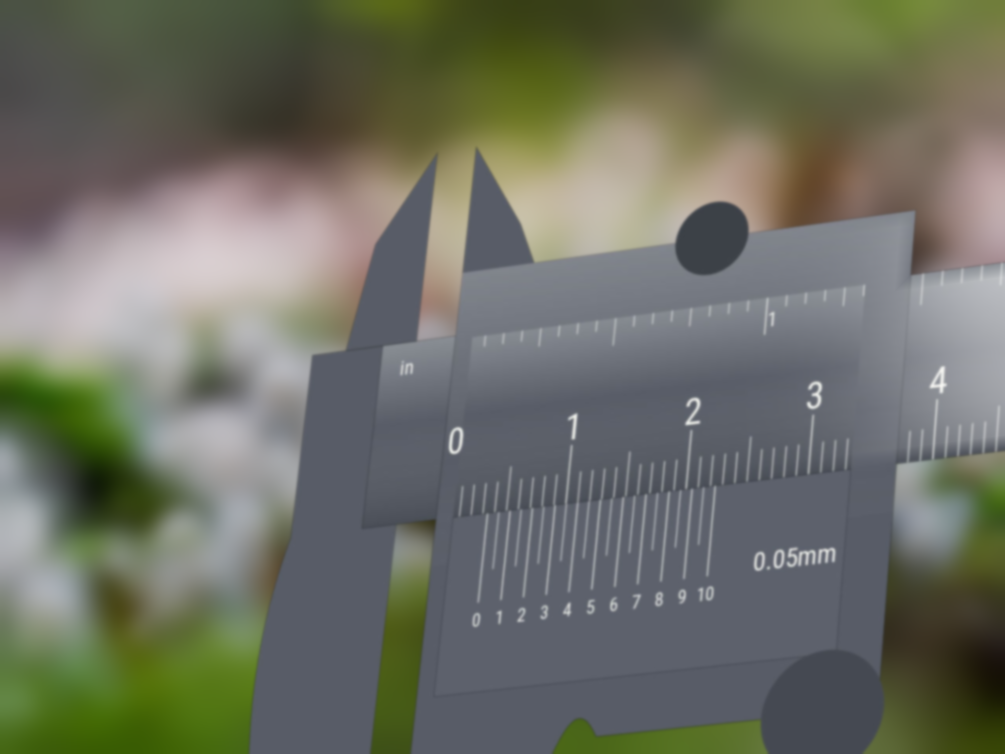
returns **3.4** mm
